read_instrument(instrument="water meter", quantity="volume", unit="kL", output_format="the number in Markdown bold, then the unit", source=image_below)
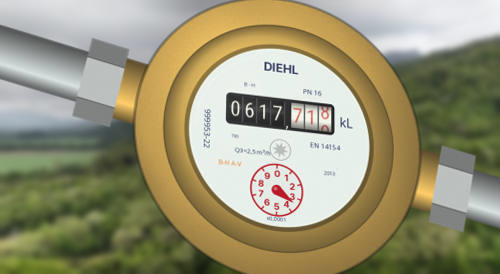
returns **617.7183** kL
